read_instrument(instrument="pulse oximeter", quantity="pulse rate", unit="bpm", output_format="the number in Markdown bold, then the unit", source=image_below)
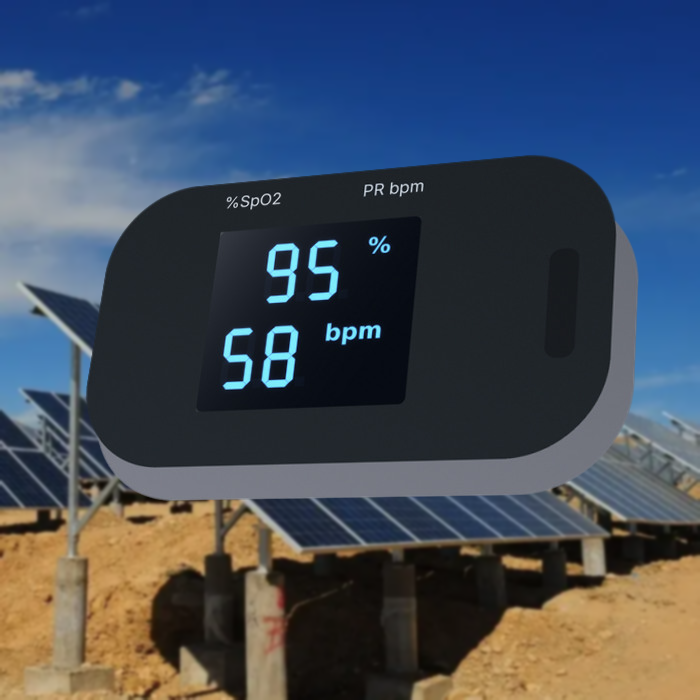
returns **58** bpm
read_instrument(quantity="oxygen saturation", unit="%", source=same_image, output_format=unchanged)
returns **95** %
